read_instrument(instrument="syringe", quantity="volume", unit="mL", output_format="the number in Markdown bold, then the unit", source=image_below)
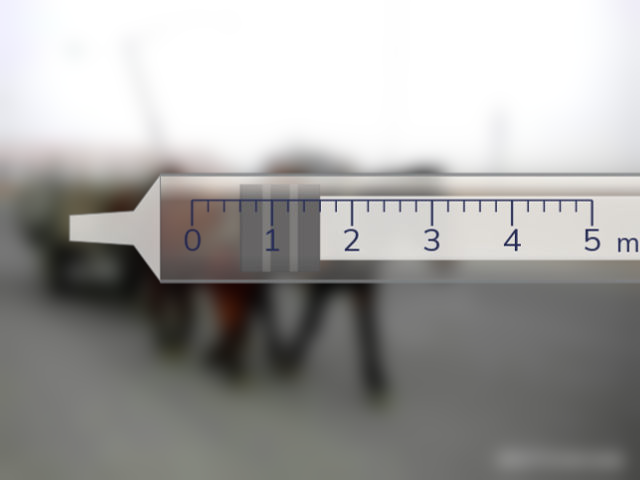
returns **0.6** mL
